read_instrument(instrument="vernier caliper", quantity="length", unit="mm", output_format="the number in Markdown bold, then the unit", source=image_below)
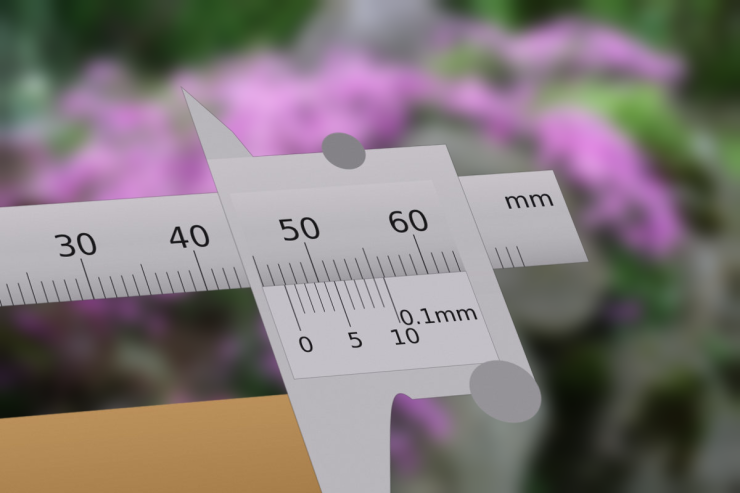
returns **46.9** mm
